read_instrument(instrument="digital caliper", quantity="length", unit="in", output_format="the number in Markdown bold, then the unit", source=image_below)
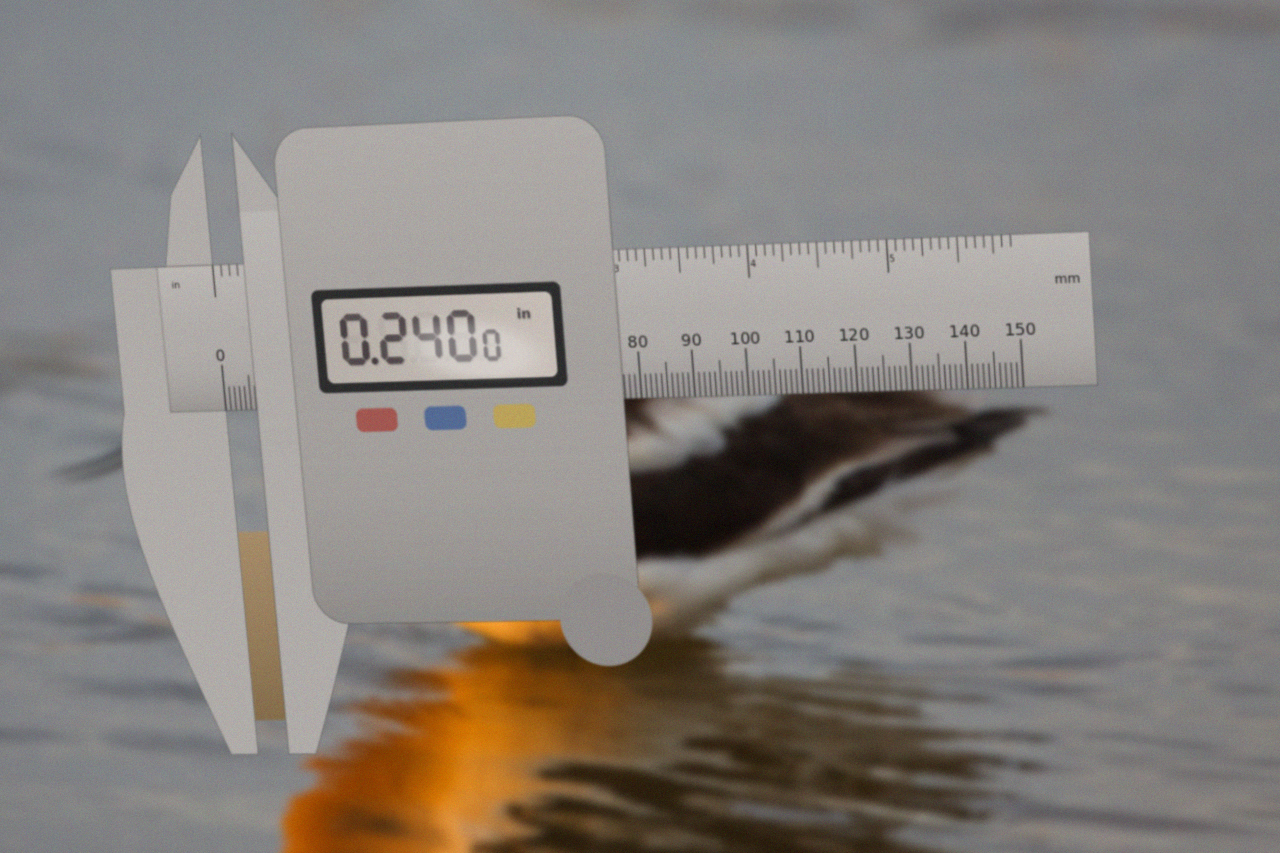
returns **0.2400** in
